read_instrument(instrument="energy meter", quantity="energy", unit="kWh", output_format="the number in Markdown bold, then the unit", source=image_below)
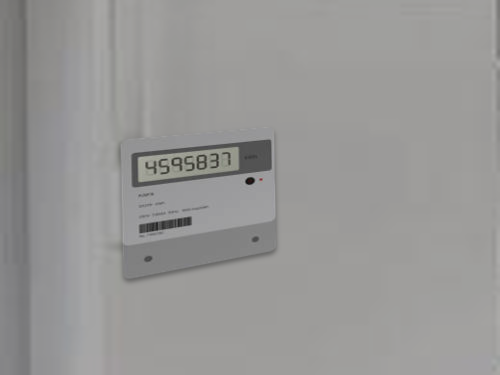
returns **4595837** kWh
